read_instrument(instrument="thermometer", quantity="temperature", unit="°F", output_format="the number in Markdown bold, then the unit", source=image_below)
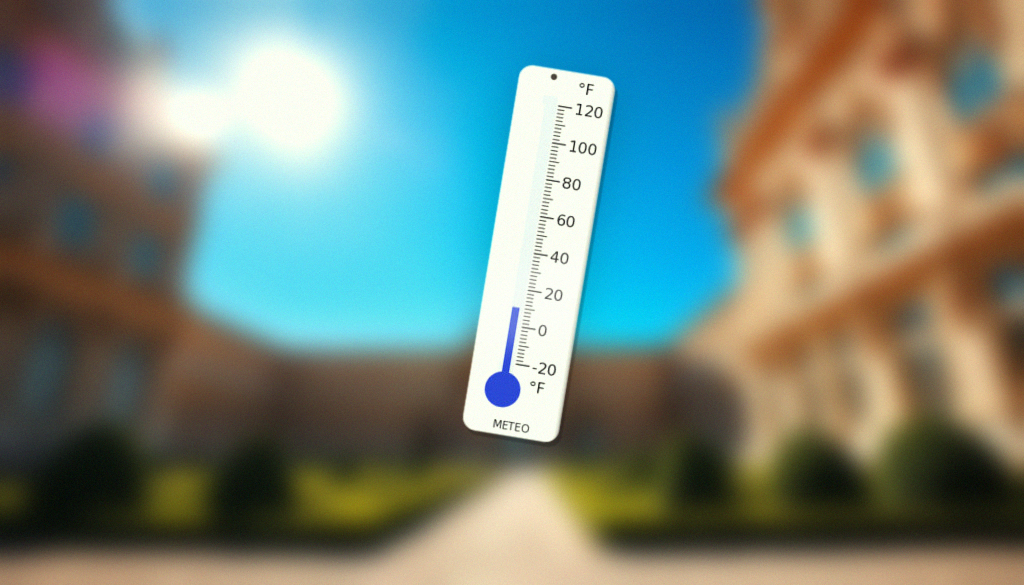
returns **10** °F
